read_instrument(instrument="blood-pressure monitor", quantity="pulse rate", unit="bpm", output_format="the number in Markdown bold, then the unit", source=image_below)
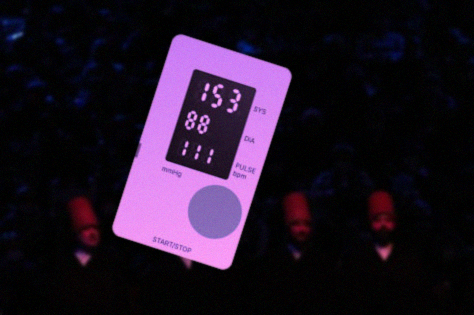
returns **111** bpm
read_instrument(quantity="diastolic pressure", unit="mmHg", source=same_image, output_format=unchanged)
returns **88** mmHg
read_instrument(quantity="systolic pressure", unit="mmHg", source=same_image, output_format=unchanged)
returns **153** mmHg
